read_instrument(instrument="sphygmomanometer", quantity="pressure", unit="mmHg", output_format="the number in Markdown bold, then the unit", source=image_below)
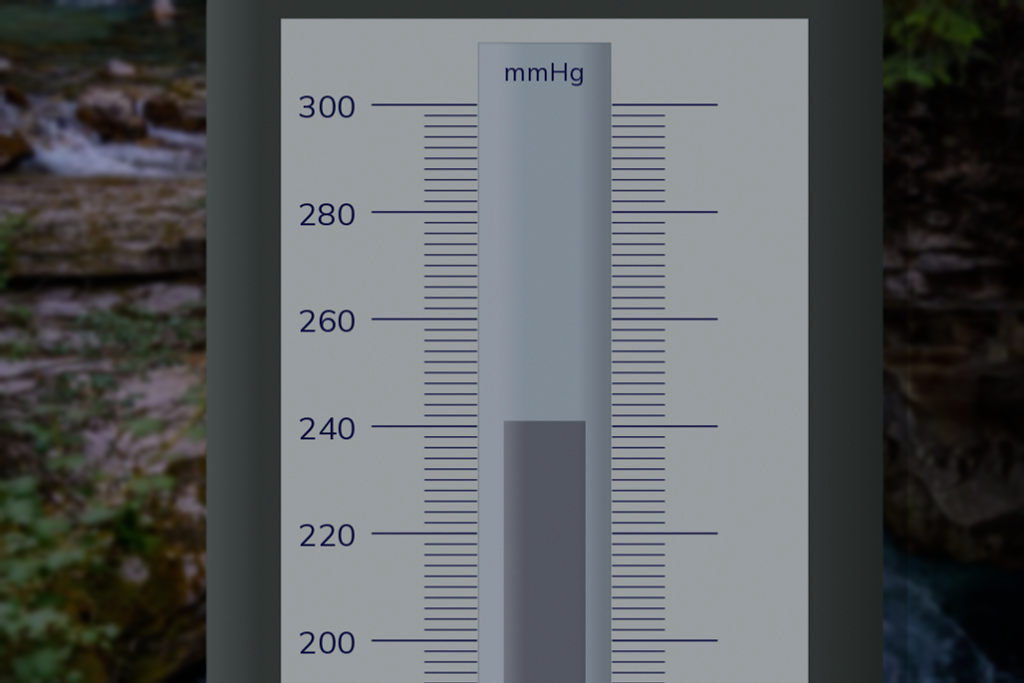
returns **241** mmHg
